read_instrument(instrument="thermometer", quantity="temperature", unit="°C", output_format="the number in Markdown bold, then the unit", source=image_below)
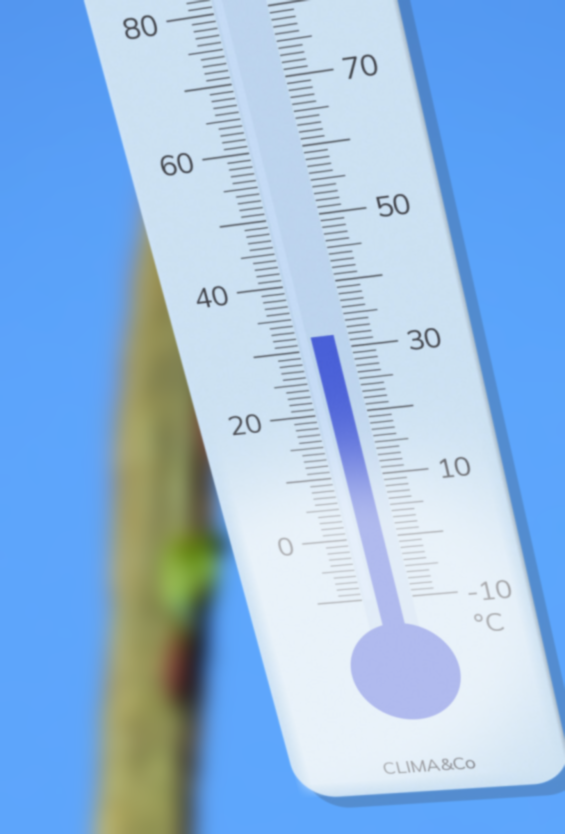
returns **32** °C
